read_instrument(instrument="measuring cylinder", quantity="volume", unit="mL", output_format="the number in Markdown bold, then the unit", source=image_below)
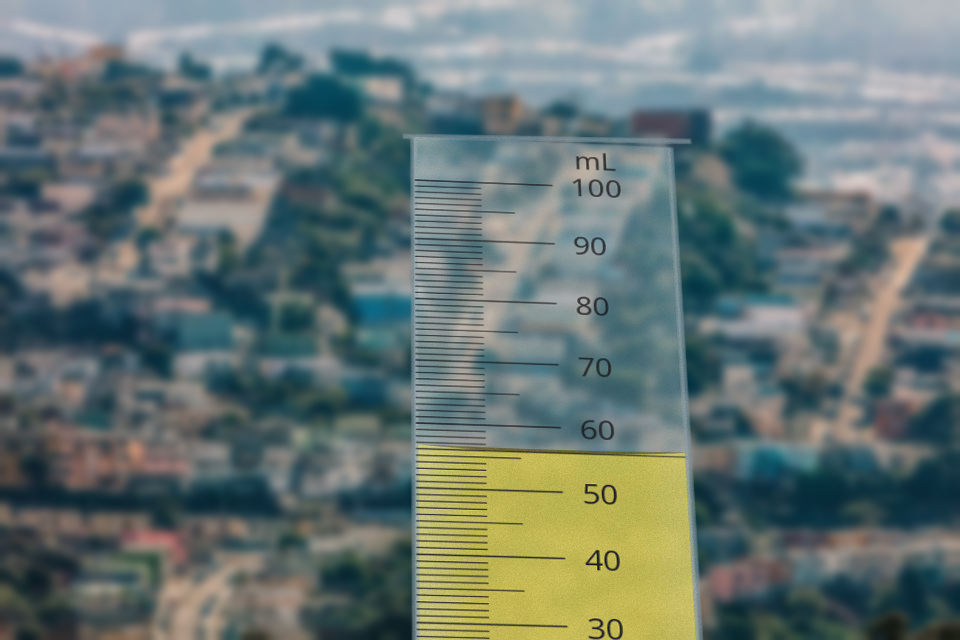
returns **56** mL
